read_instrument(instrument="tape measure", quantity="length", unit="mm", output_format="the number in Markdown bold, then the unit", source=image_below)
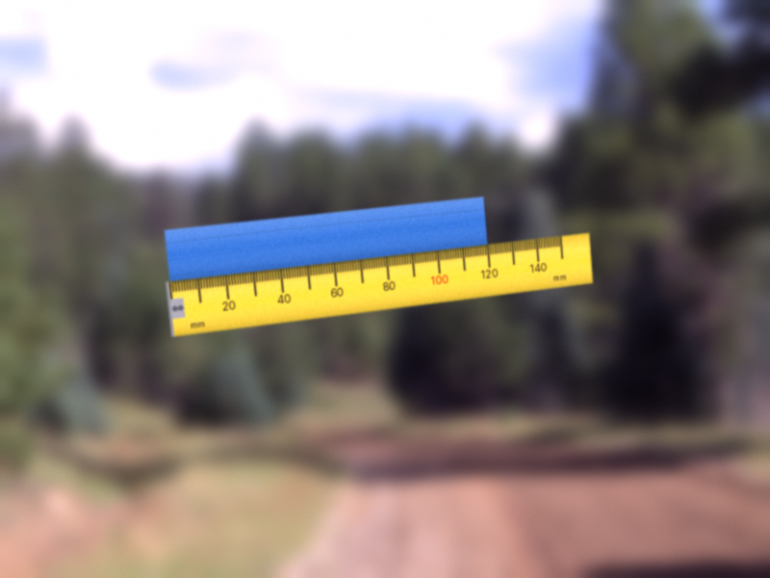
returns **120** mm
